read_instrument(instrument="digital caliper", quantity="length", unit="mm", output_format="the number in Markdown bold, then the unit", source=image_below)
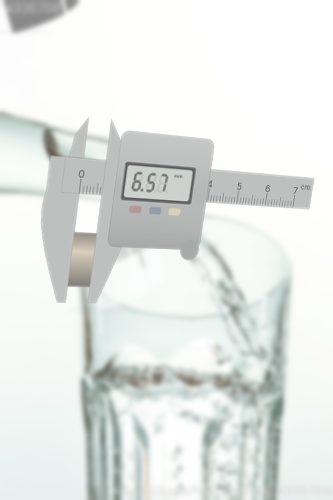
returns **6.57** mm
